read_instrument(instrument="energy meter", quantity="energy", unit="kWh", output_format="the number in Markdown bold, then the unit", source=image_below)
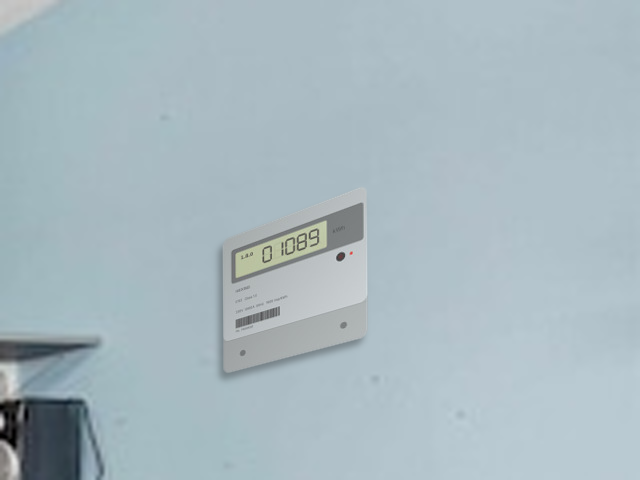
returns **1089** kWh
